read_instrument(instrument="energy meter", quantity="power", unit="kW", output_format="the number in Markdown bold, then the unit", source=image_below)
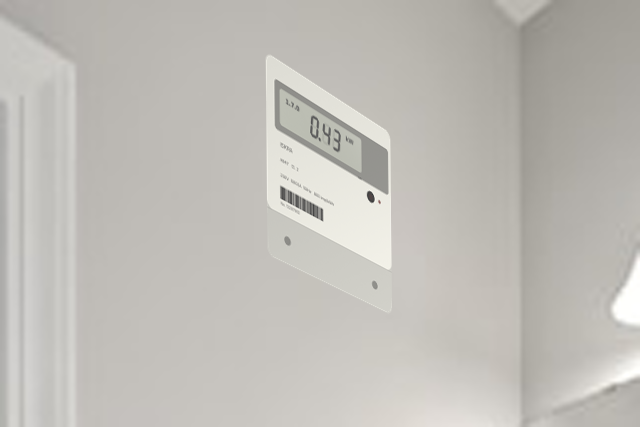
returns **0.43** kW
